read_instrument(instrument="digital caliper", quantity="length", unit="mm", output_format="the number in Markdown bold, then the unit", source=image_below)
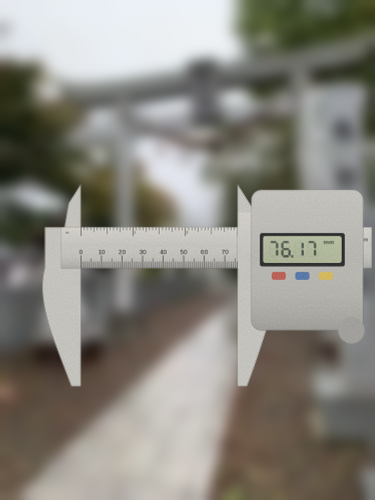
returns **76.17** mm
